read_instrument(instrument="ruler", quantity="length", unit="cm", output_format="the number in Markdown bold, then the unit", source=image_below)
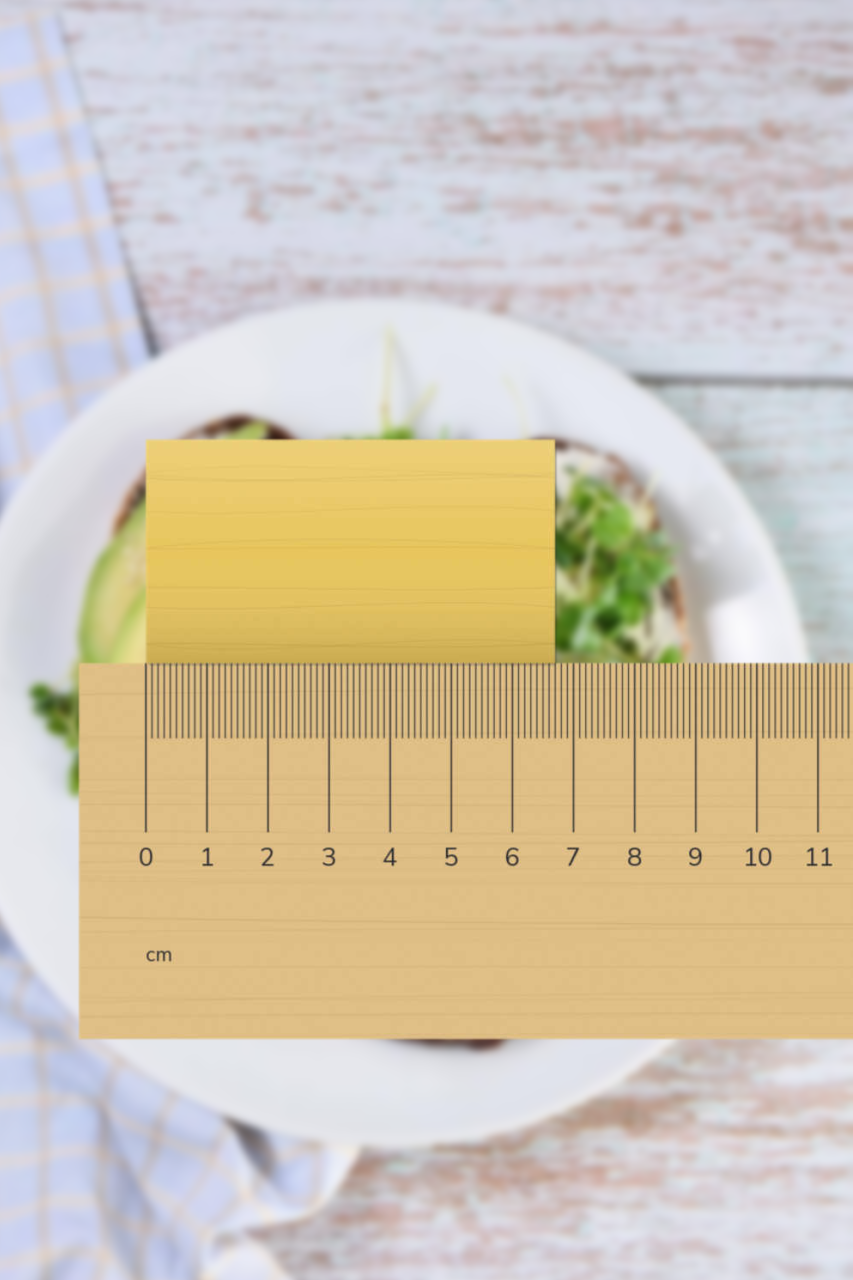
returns **6.7** cm
